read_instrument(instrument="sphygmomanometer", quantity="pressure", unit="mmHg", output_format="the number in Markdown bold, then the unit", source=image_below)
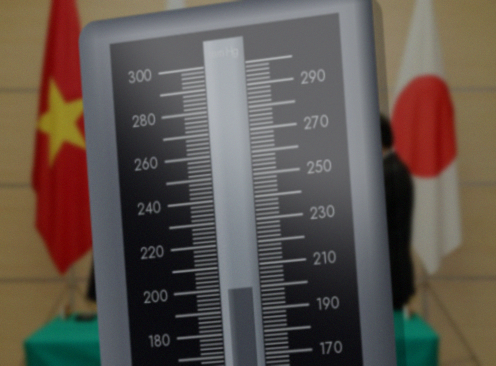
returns **200** mmHg
